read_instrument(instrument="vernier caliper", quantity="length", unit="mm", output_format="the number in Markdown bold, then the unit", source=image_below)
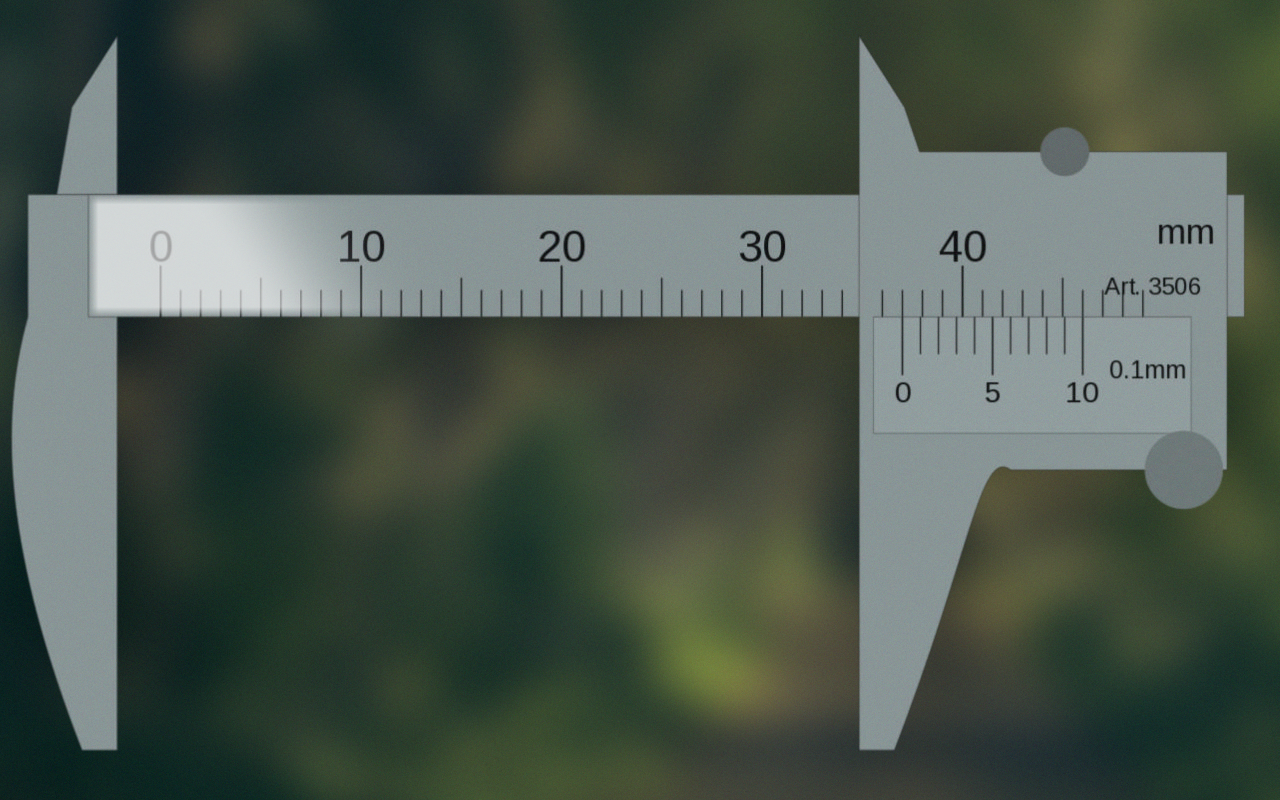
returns **37.0** mm
